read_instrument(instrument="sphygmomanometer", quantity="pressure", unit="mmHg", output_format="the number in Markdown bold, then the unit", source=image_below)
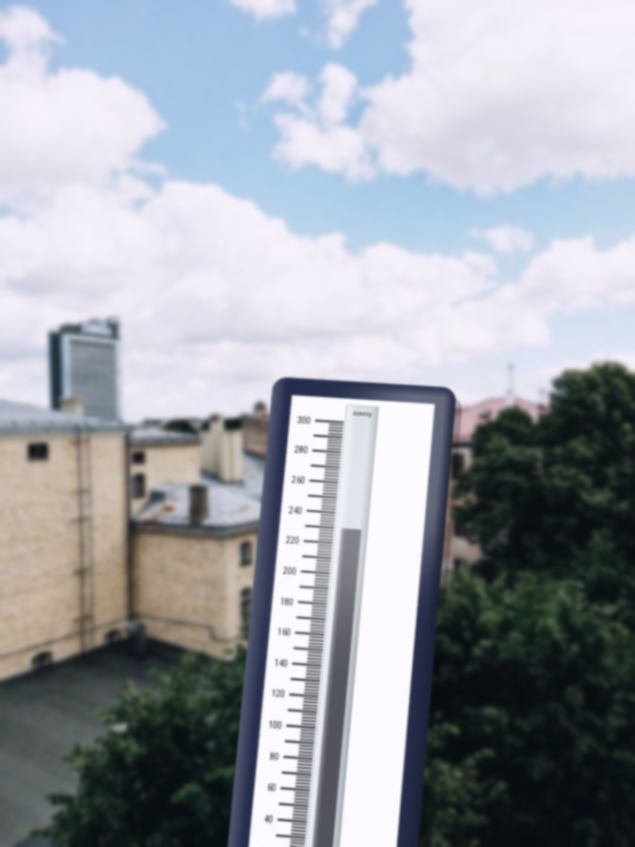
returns **230** mmHg
